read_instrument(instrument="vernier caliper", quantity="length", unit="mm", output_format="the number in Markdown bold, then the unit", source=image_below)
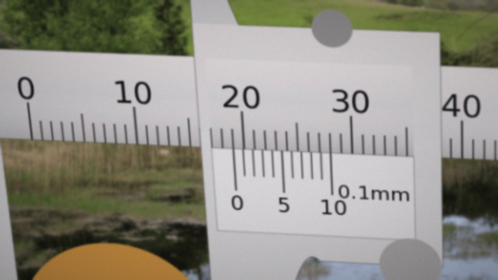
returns **19.0** mm
